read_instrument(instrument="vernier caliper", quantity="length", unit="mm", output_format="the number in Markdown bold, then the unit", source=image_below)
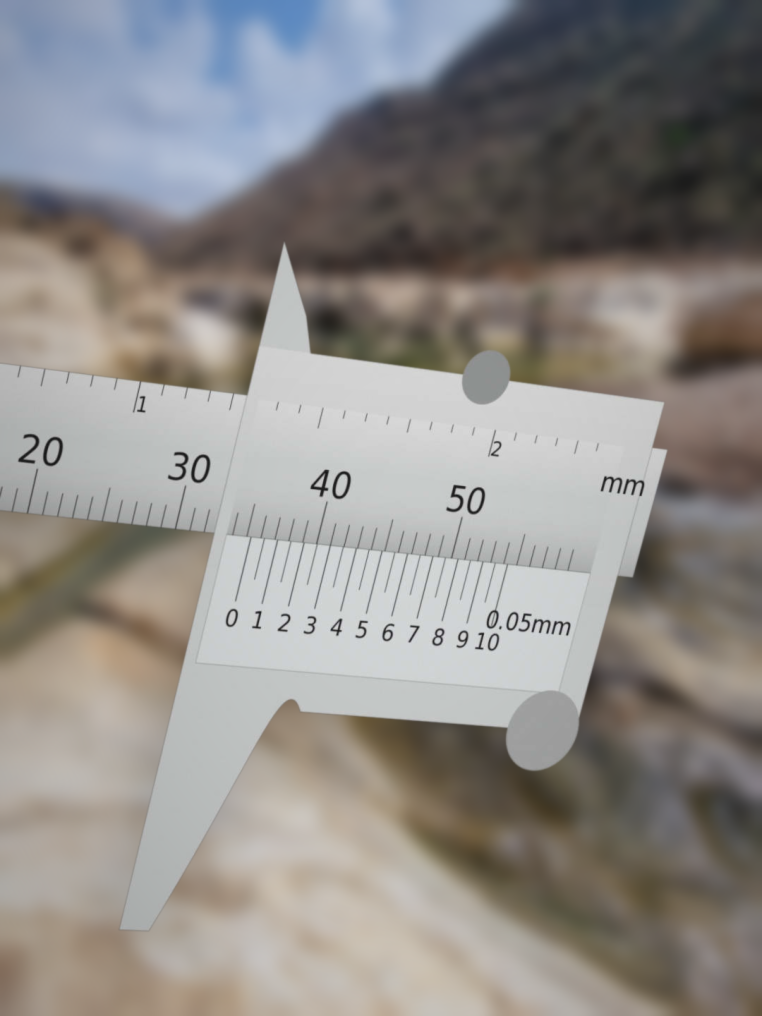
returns **35.3** mm
